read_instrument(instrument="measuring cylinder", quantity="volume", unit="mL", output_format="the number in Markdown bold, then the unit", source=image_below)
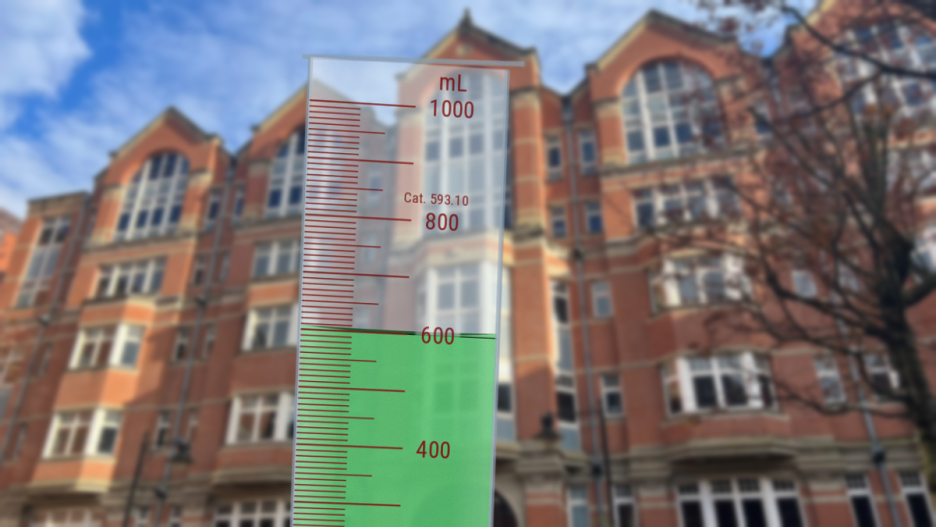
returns **600** mL
